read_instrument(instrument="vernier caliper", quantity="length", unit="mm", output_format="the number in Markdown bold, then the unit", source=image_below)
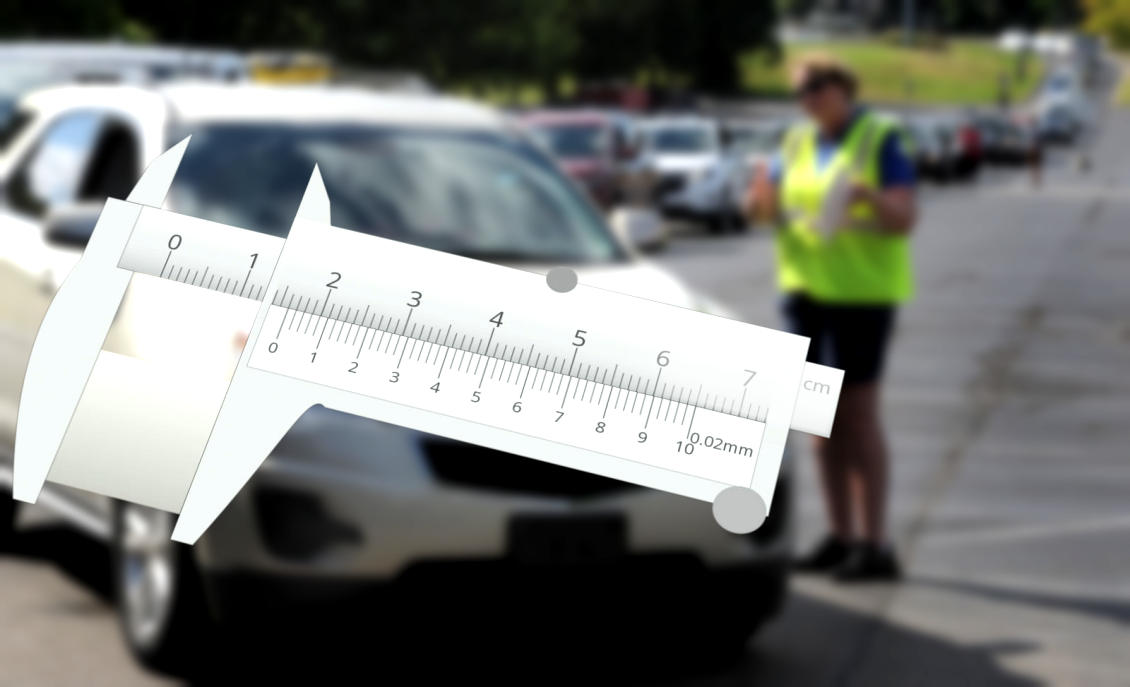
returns **16.0** mm
